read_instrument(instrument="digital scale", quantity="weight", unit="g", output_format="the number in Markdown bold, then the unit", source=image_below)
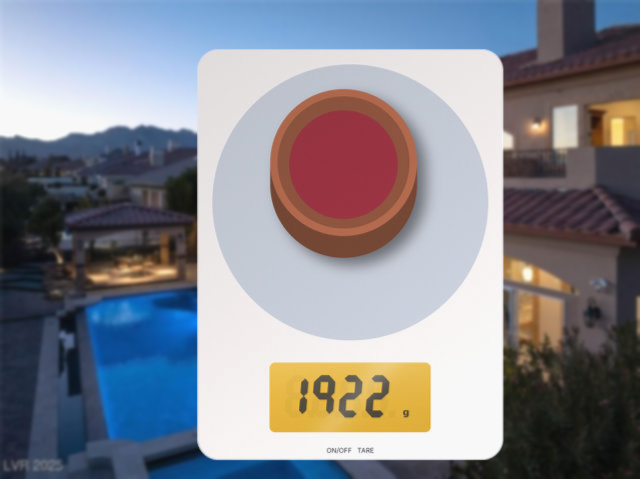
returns **1922** g
